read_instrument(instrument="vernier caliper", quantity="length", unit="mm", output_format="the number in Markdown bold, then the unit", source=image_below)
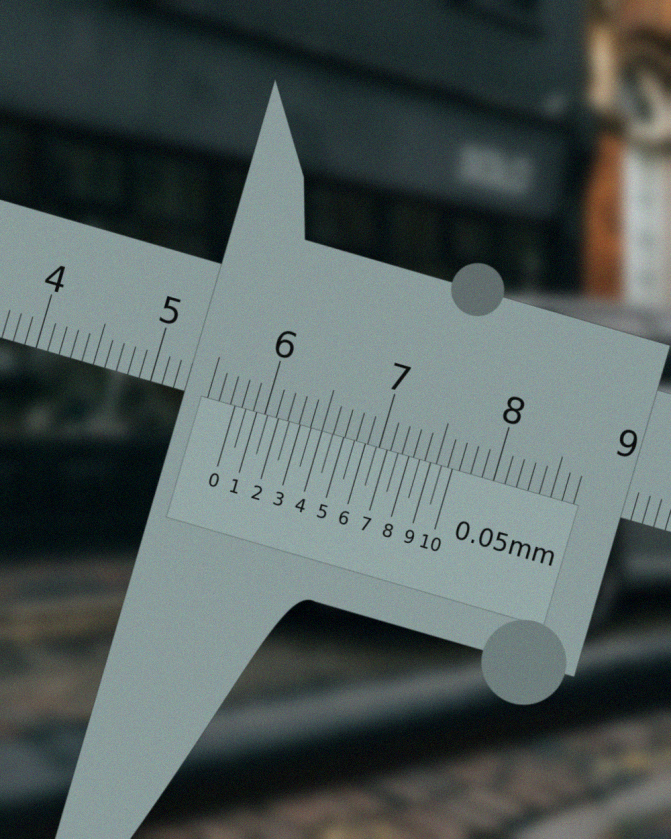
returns **57.4** mm
